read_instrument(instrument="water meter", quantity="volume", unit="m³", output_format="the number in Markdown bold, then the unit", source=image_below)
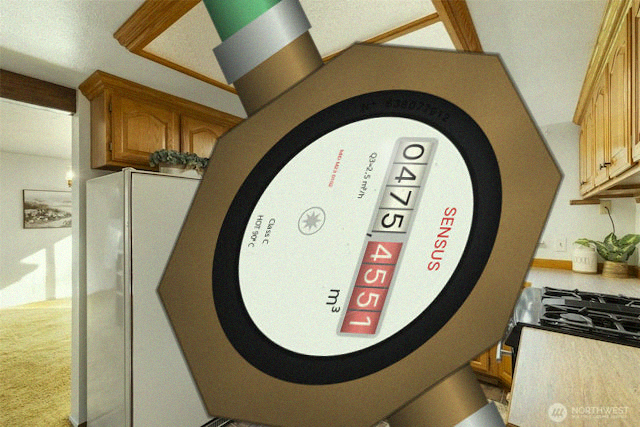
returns **475.4551** m³
